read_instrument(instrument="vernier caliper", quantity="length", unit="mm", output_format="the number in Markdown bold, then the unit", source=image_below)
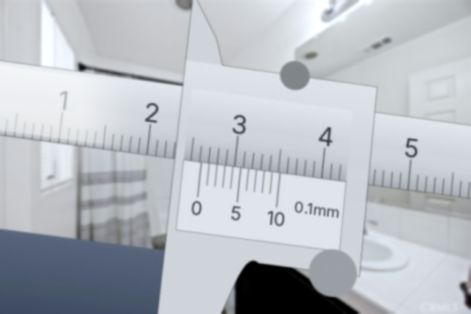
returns **26.2** mm
